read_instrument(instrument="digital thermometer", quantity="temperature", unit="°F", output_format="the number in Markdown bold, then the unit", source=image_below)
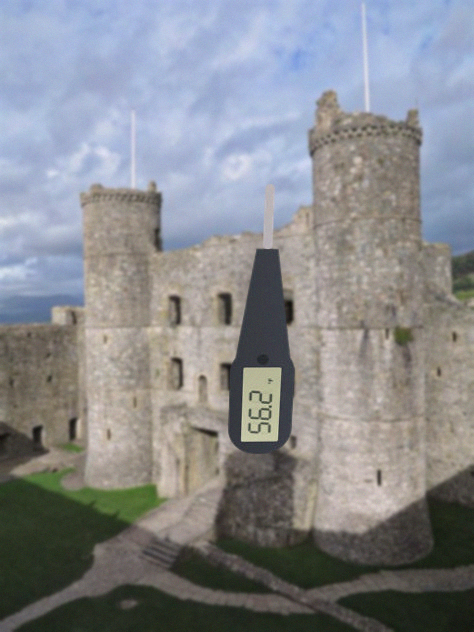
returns **56.2** °F
